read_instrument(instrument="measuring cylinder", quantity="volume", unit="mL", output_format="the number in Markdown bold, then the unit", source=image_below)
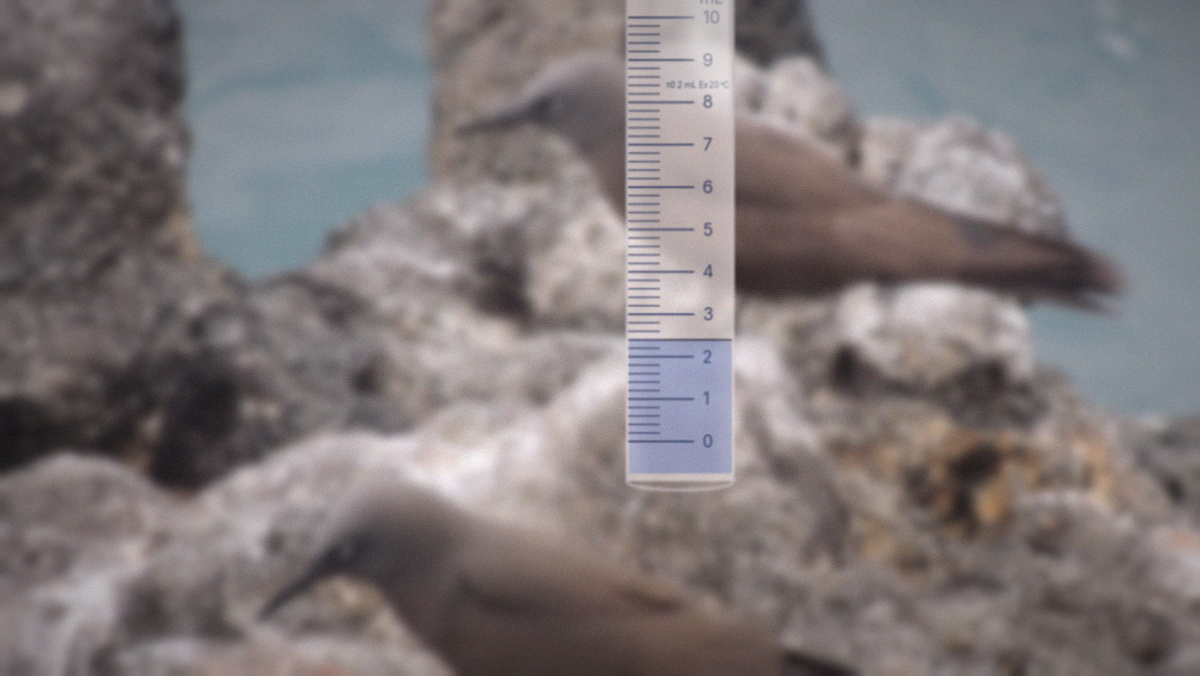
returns **2.4** mL
